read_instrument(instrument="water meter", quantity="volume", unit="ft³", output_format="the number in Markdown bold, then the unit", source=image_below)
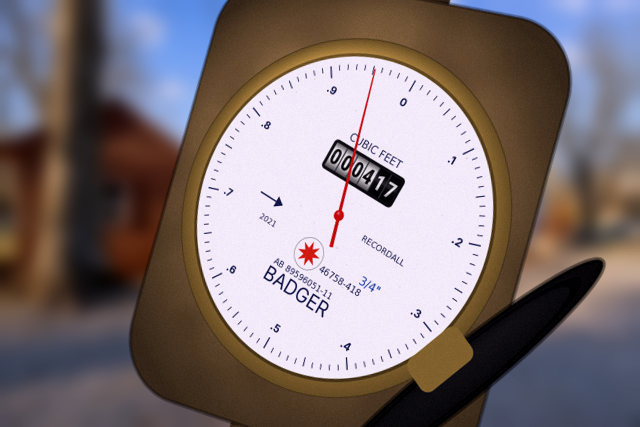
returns **416.95** ft³
